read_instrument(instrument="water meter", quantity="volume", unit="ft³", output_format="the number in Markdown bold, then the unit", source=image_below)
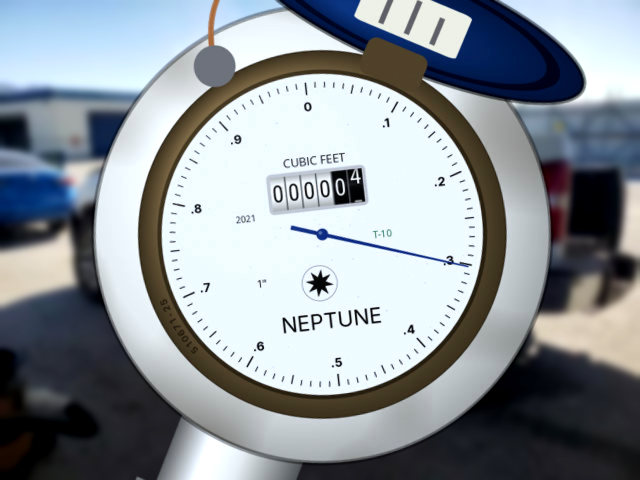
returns **4.30** ft³
